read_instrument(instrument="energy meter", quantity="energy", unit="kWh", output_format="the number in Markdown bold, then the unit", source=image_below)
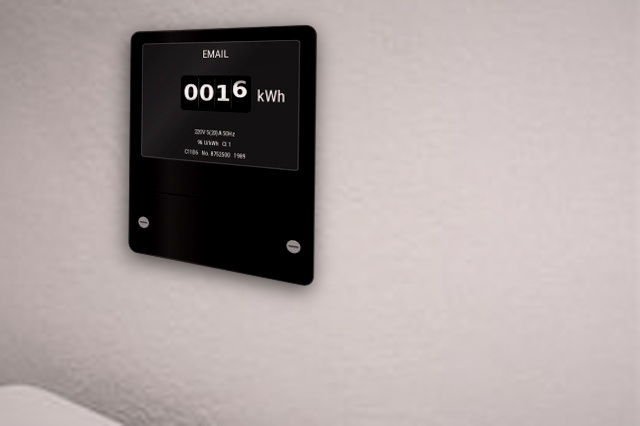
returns **16** kWh
